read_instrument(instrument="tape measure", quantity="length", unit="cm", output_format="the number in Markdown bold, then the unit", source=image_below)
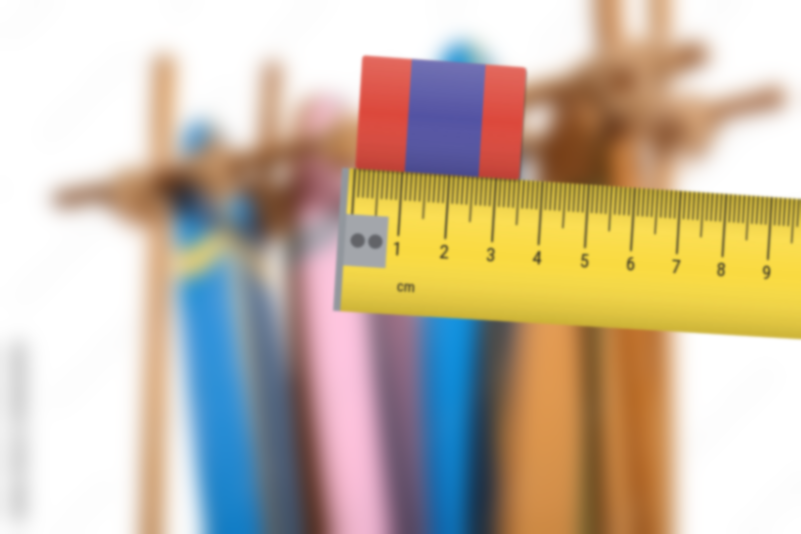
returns **3.5** cm
